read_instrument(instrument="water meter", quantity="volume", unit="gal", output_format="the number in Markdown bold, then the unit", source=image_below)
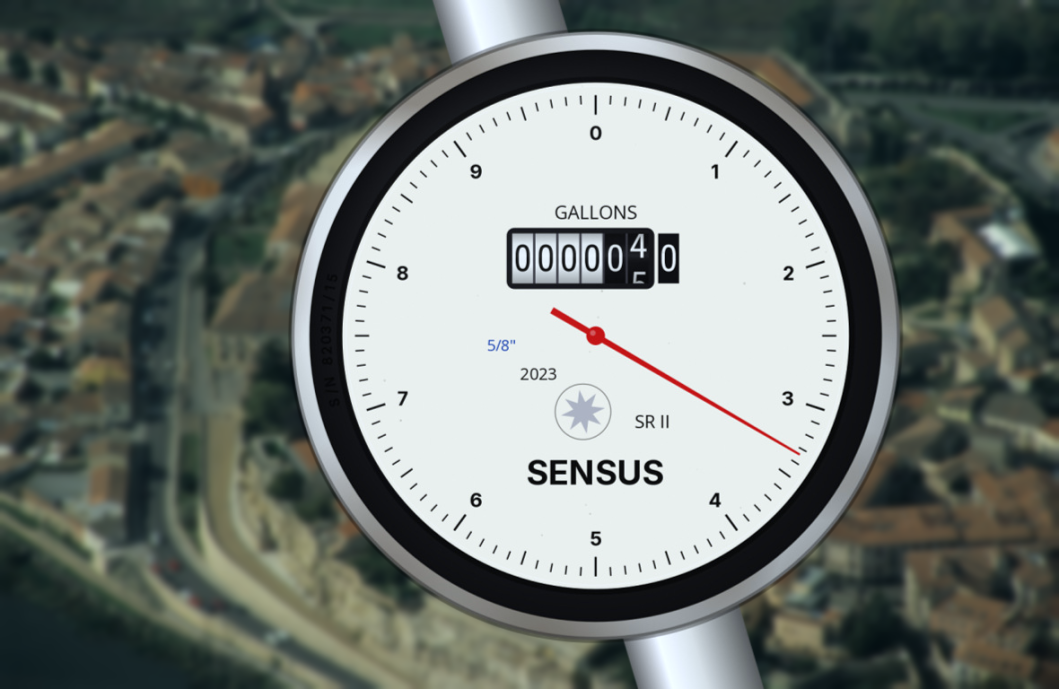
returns **43.3** gal
